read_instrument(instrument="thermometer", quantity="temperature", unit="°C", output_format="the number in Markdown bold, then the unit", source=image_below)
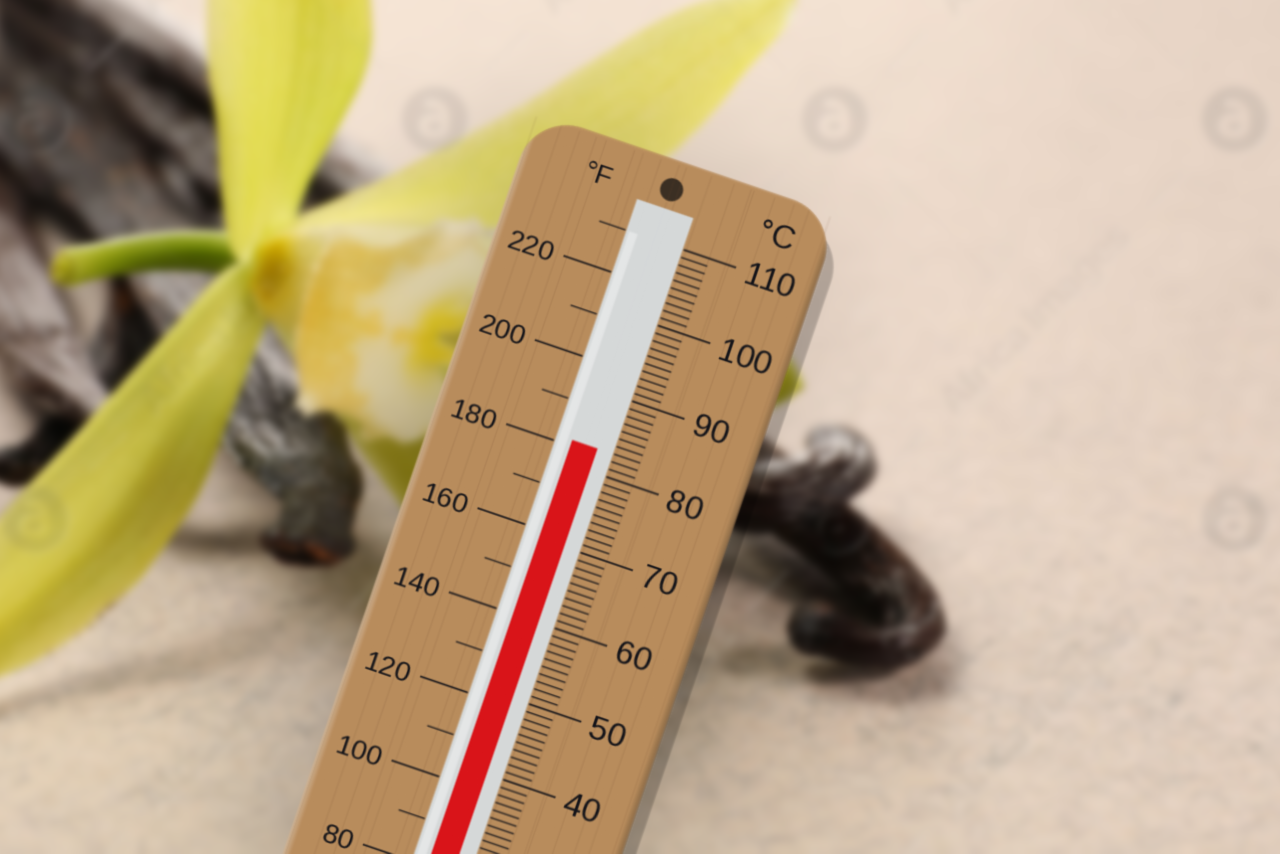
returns **83** °C
